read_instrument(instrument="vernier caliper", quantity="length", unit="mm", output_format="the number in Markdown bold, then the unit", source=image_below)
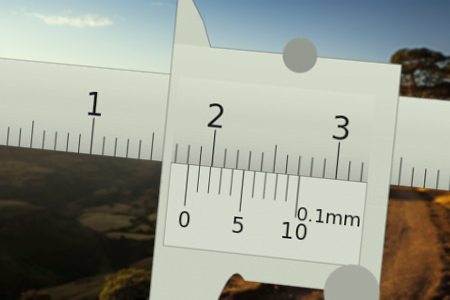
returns **18.1** mm
